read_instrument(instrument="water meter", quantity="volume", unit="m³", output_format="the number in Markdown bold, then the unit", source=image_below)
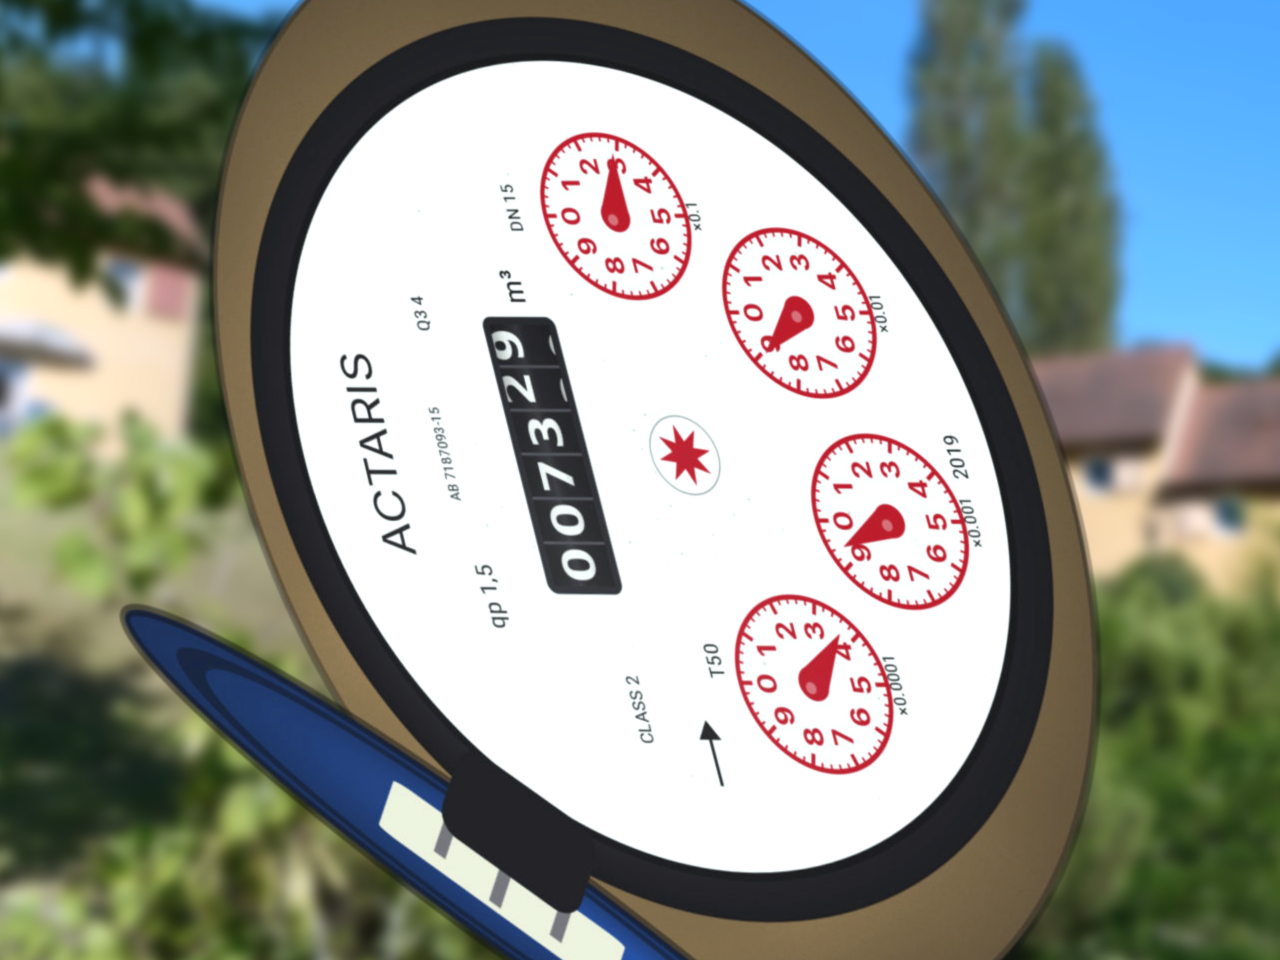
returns **7329.2893** m³
